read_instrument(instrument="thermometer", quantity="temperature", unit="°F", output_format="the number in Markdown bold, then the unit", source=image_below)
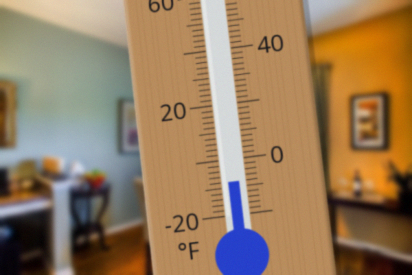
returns **-8** °F
